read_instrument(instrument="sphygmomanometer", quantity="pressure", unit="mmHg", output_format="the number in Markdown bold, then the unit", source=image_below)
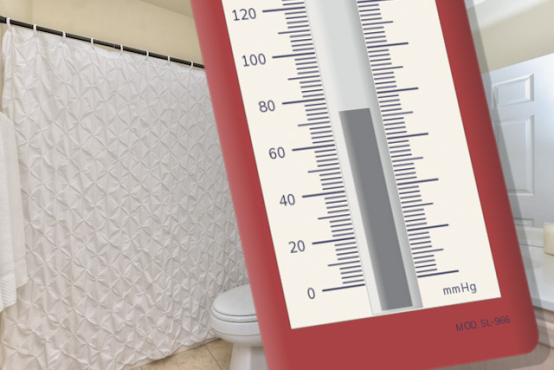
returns **74** mmHg
